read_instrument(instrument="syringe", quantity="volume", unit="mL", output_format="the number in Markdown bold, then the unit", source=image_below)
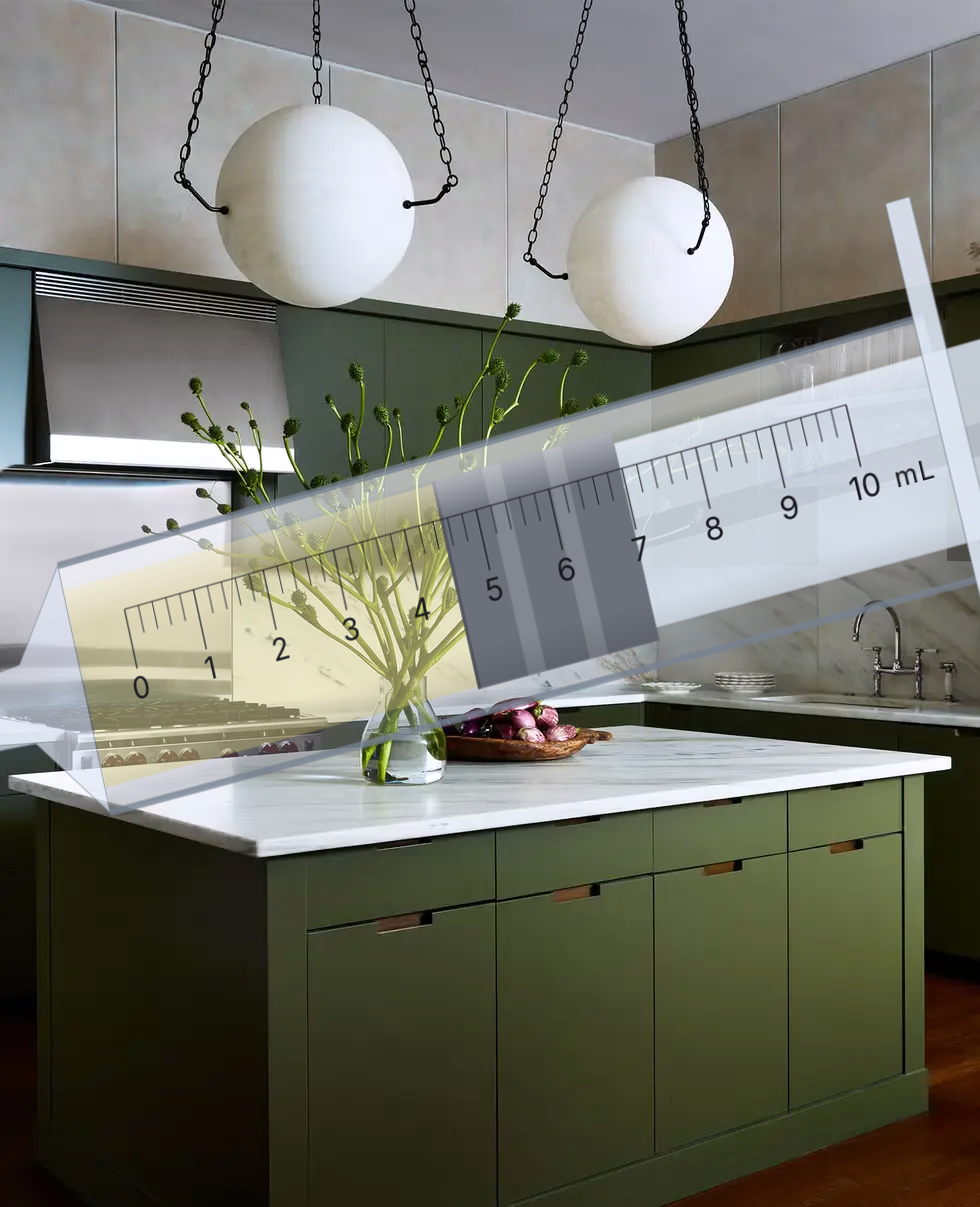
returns **4.5** mL
